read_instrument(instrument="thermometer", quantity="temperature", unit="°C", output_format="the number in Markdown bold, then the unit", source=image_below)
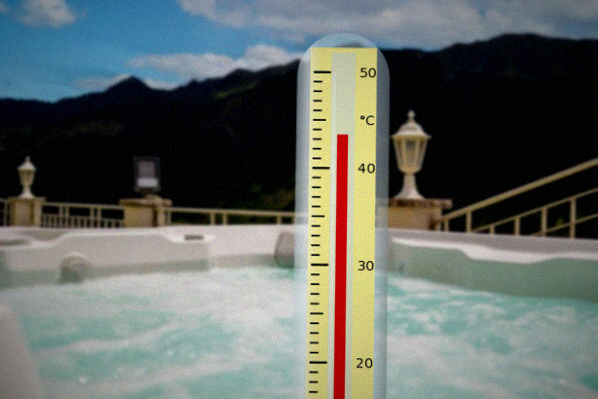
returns **43.5** °C
